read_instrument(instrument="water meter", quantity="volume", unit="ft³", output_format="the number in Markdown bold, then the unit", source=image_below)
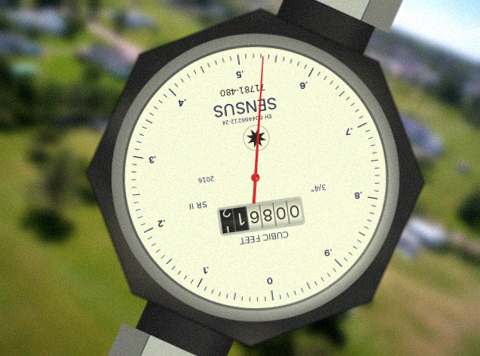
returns **8611.53** ft³
